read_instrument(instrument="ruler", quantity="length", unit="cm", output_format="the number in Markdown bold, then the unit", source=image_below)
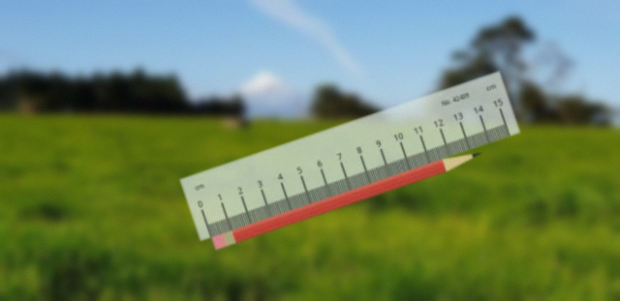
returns **13.5** cm
